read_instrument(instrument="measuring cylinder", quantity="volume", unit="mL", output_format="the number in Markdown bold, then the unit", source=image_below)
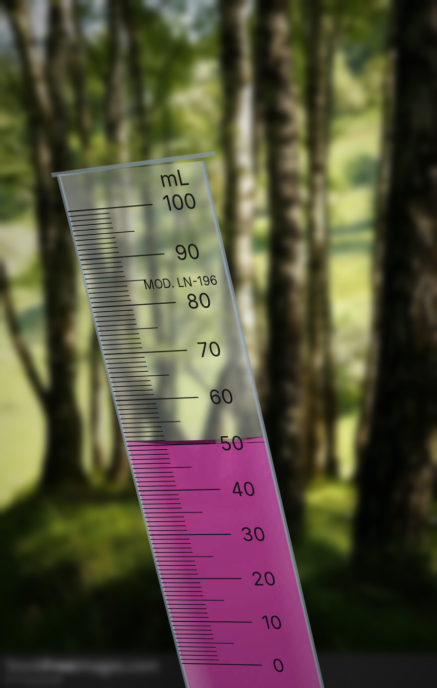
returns **50** mL
